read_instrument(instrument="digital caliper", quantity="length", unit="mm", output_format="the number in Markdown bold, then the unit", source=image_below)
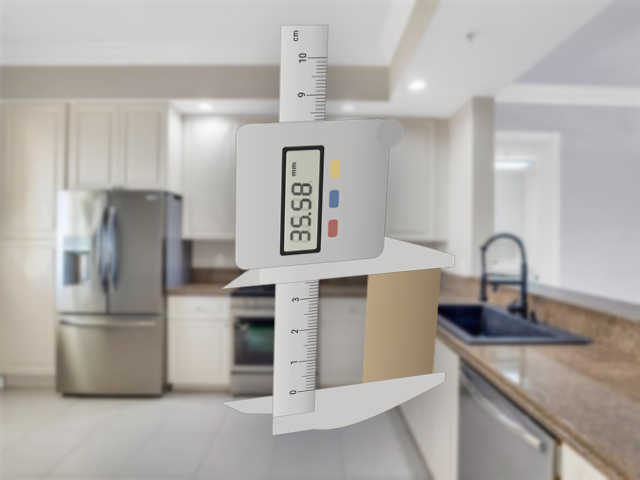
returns **35.58** mm
